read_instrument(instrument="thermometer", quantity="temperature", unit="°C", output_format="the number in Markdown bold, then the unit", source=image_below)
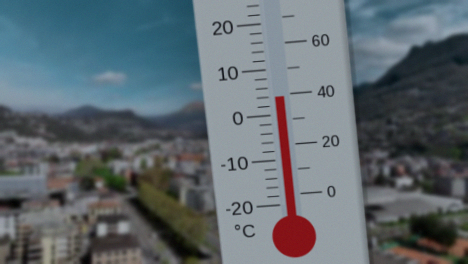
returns **4** °C
